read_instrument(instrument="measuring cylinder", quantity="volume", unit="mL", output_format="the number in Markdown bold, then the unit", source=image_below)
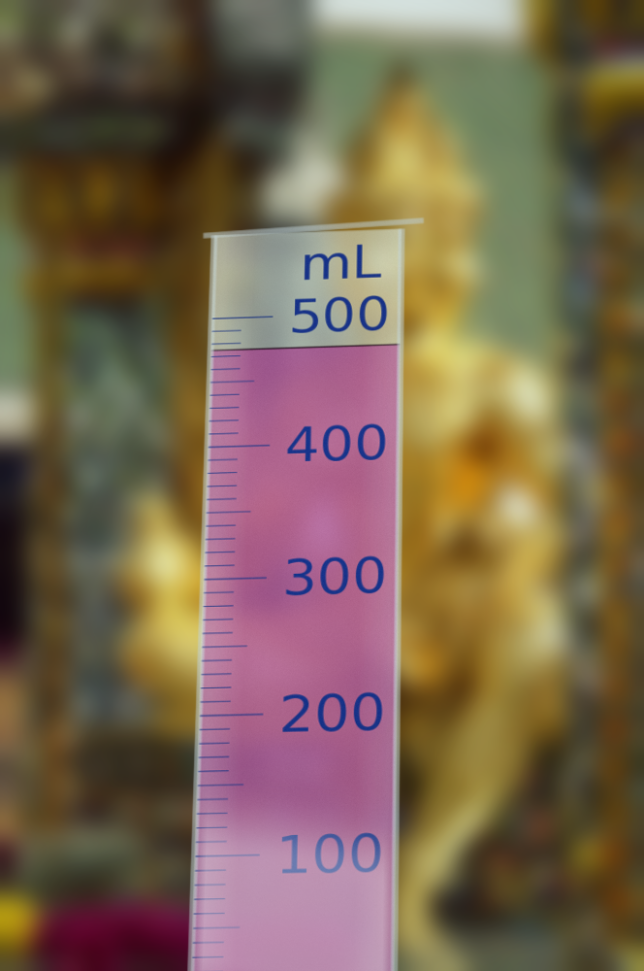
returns **475** mL
